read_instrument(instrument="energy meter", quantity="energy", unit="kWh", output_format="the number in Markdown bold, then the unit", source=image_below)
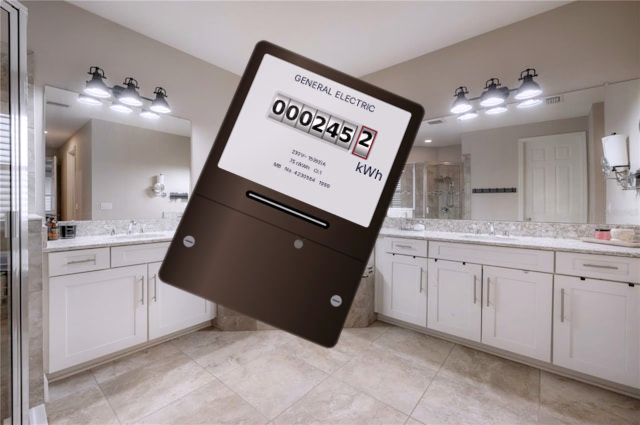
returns **245.2** kWh
